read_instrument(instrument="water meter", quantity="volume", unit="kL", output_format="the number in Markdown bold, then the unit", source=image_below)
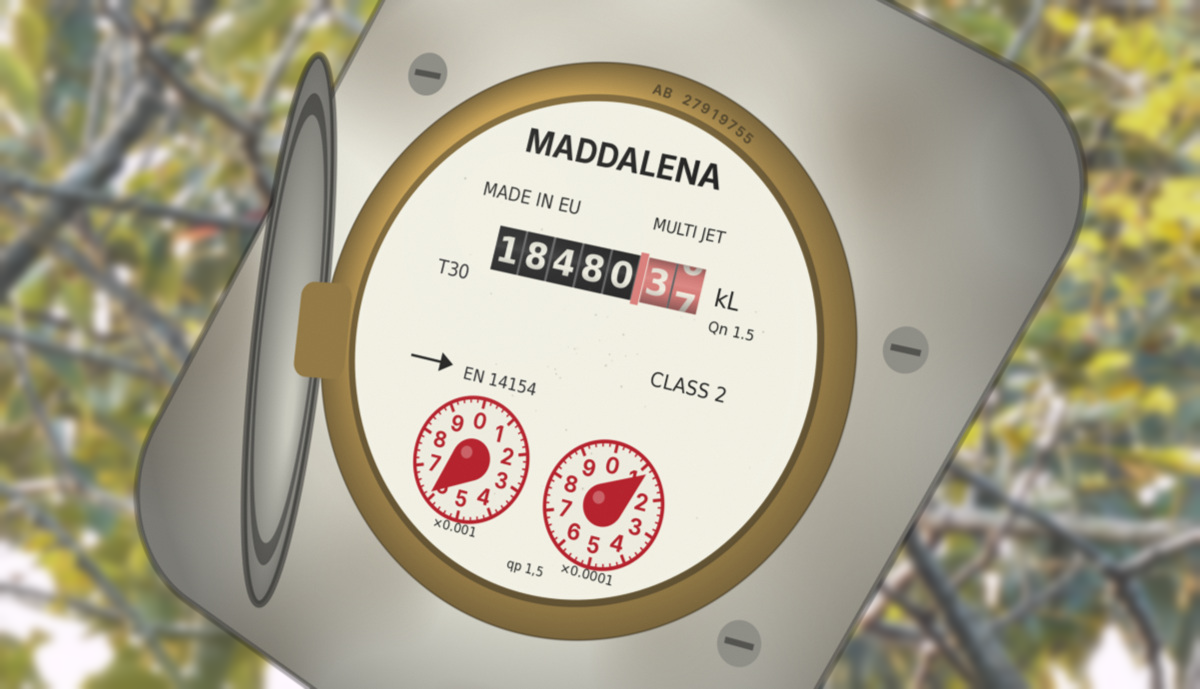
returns **18480.3661** kL
